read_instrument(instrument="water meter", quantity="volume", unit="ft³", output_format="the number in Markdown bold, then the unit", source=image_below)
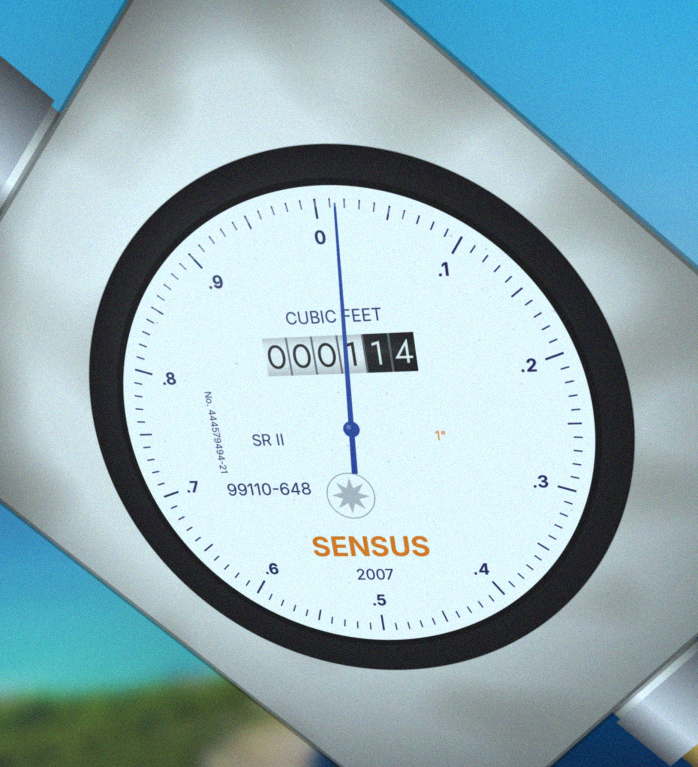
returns **114.01** ft³
